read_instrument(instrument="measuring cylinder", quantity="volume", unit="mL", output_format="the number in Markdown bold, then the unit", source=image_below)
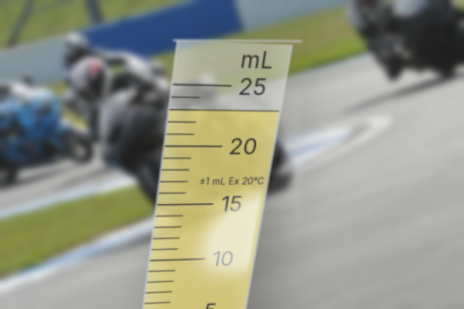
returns **23** mL
